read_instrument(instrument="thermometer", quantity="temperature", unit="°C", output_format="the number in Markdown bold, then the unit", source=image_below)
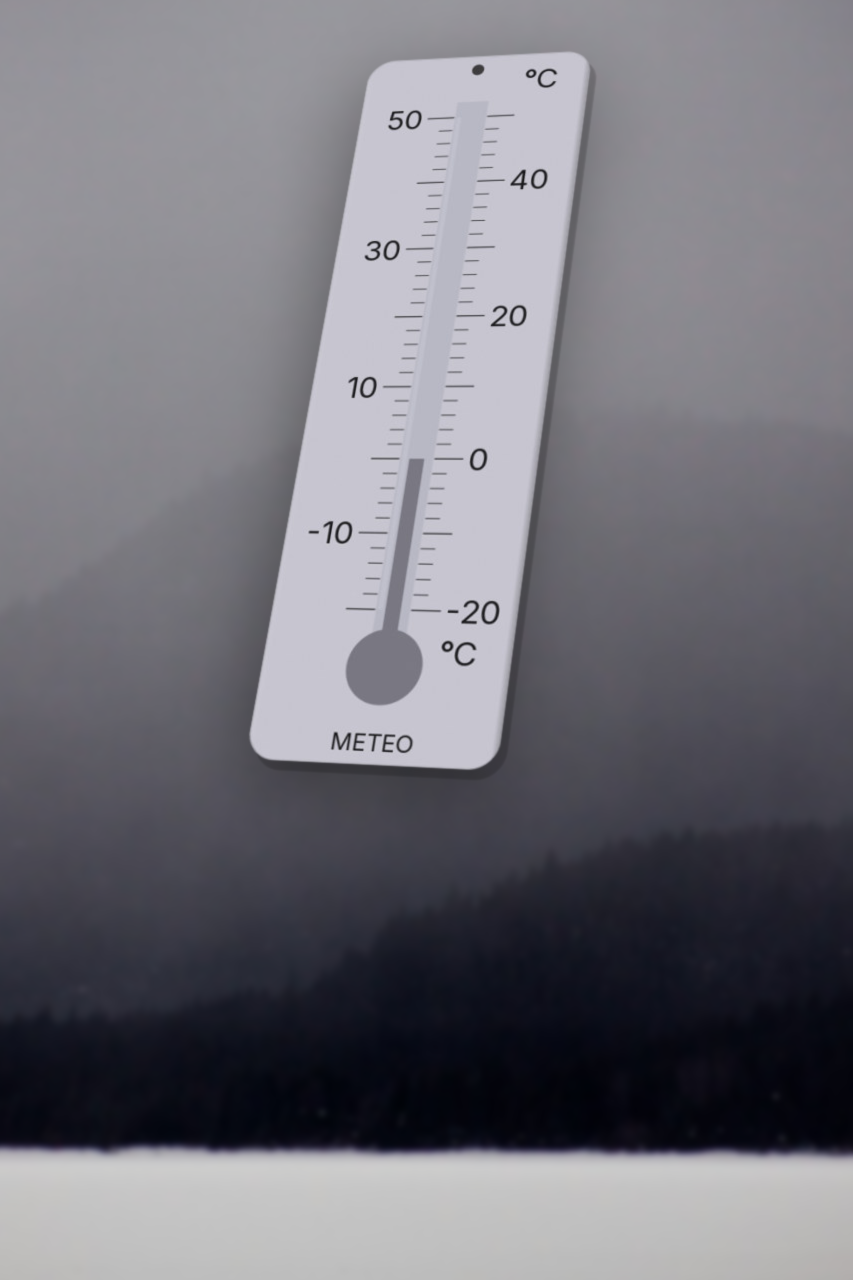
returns **0** °C
